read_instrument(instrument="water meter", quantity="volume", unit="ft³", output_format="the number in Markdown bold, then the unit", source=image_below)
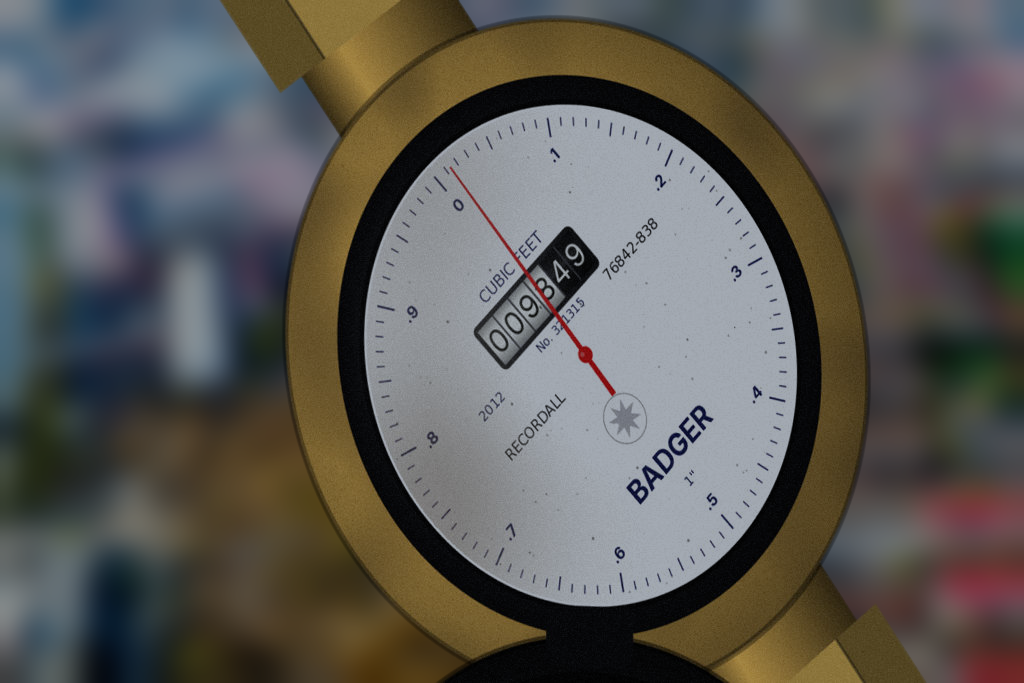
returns **9849.01** ft³
